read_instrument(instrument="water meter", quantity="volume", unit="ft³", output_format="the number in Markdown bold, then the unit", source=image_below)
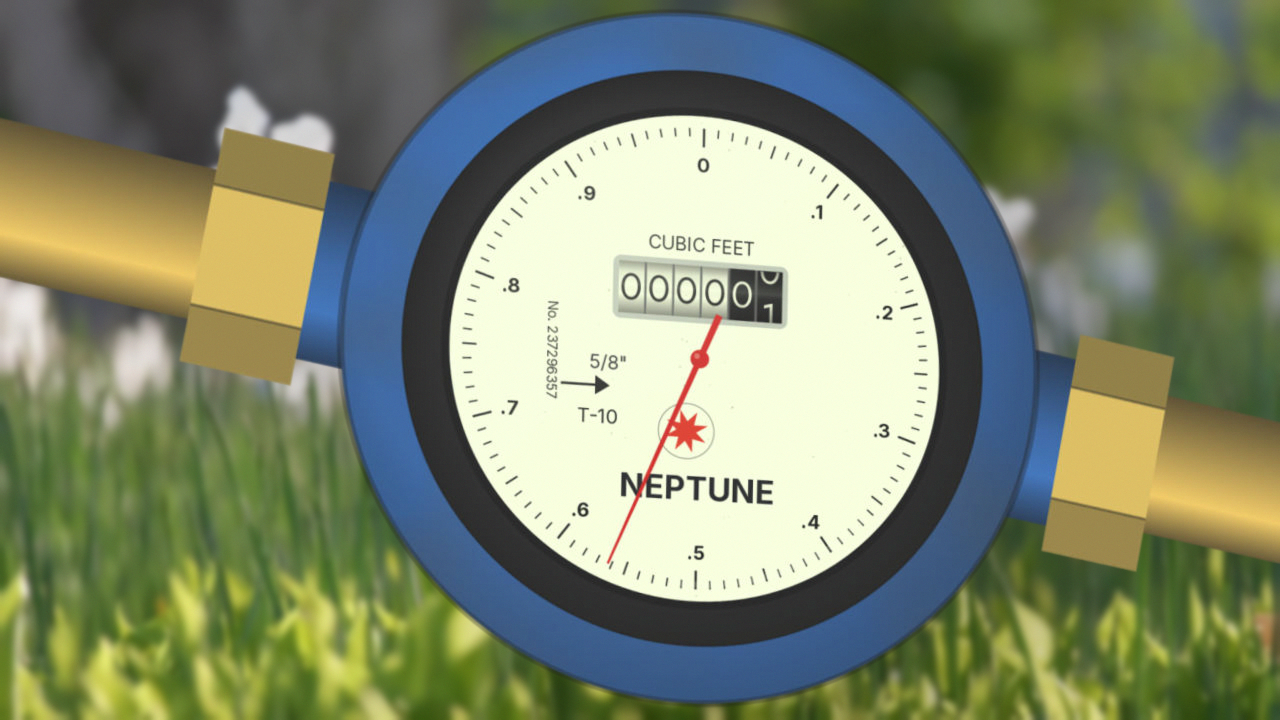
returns **0.56** ft³
